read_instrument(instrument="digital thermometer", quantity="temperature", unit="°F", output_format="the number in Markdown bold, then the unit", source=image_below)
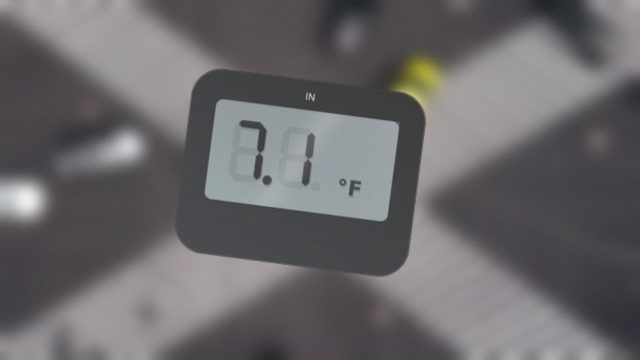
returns **7.1** °F
